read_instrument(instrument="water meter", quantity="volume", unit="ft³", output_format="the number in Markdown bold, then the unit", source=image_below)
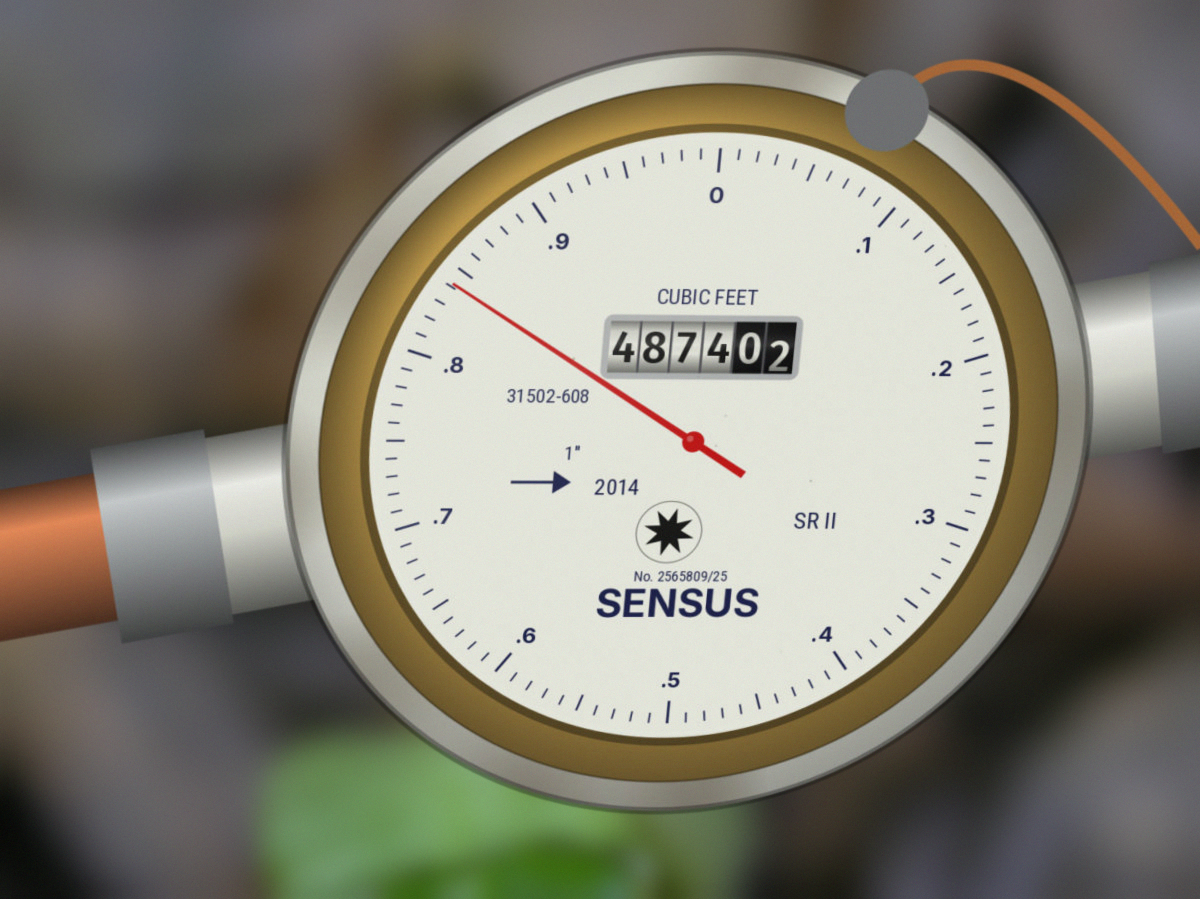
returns **487401.84** ft³
